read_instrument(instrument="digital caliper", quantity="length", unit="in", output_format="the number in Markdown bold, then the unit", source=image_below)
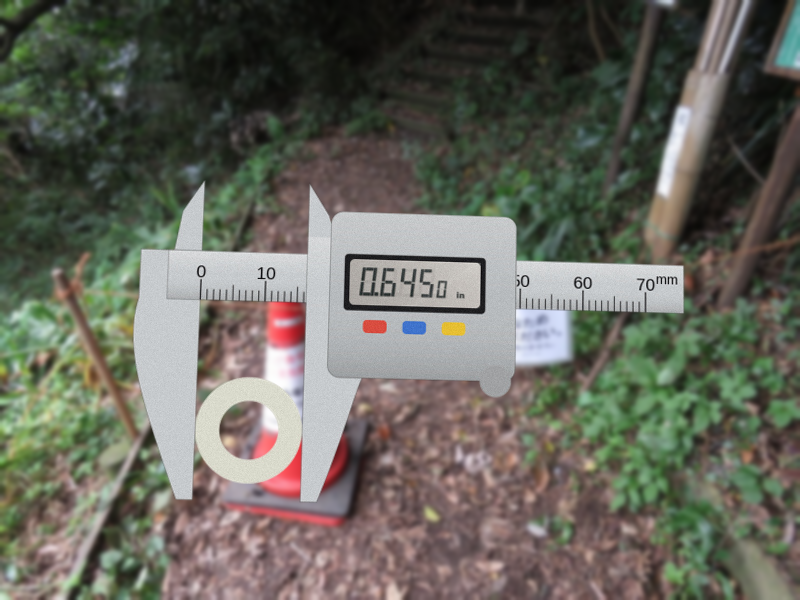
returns **0.6450** in
